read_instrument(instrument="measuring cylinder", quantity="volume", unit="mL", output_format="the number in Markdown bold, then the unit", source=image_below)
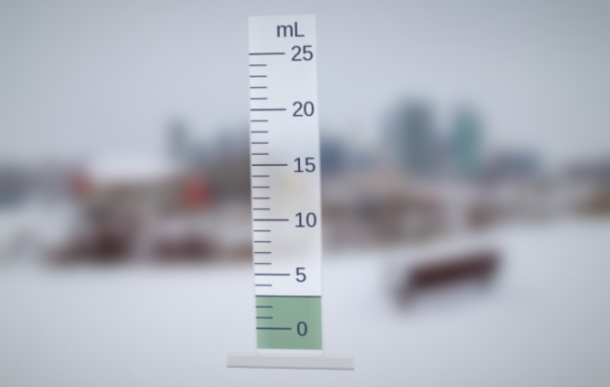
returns **3** mL
